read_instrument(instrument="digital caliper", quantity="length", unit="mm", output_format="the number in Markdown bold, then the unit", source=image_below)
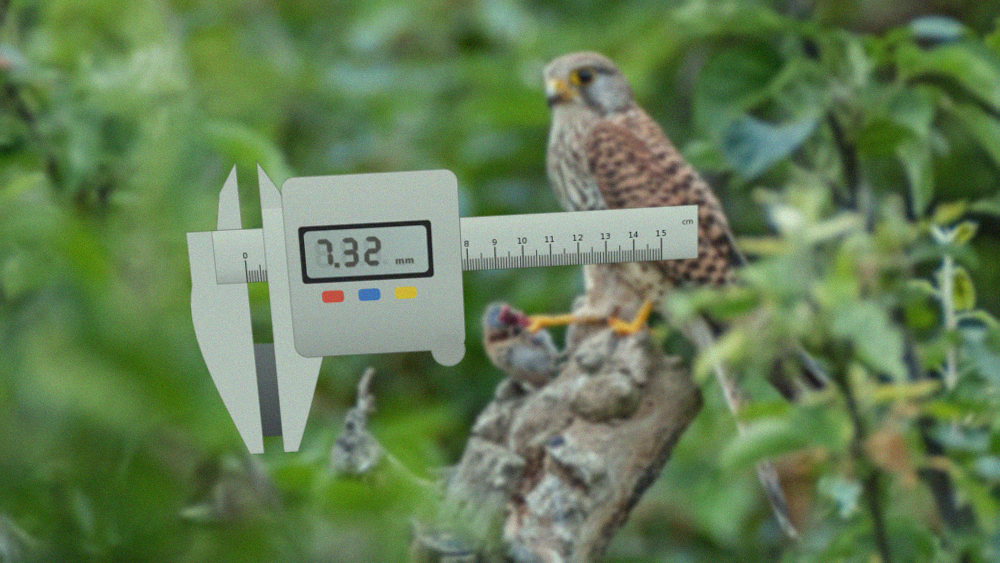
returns **7.32** mm
